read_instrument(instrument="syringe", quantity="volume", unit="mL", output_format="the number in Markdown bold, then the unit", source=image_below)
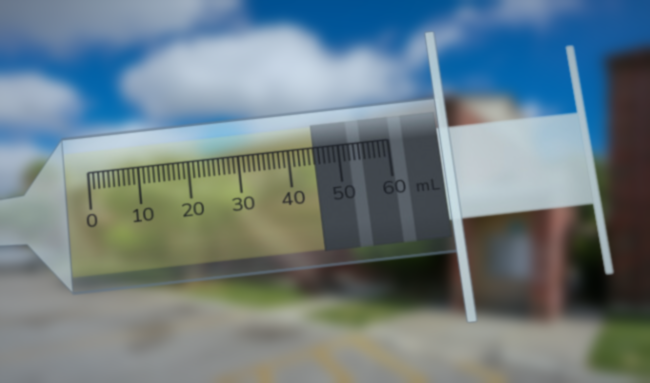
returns **45** mL
